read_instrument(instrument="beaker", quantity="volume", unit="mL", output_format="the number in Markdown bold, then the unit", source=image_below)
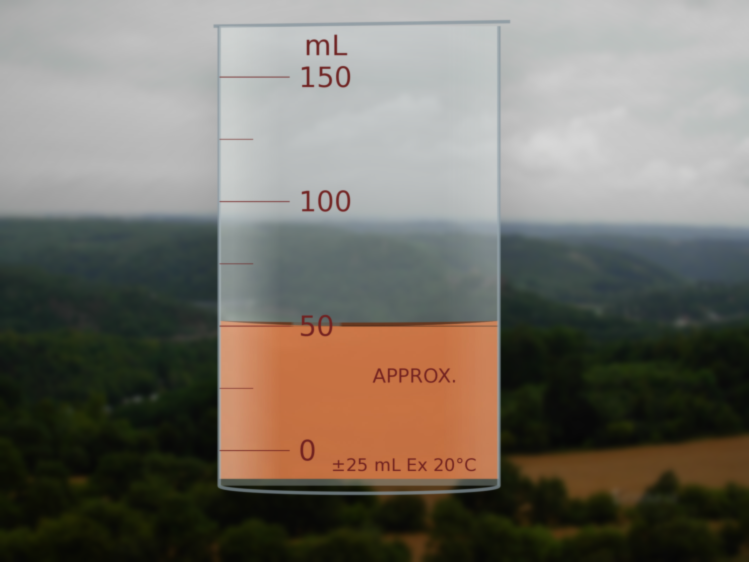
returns **50** mL
